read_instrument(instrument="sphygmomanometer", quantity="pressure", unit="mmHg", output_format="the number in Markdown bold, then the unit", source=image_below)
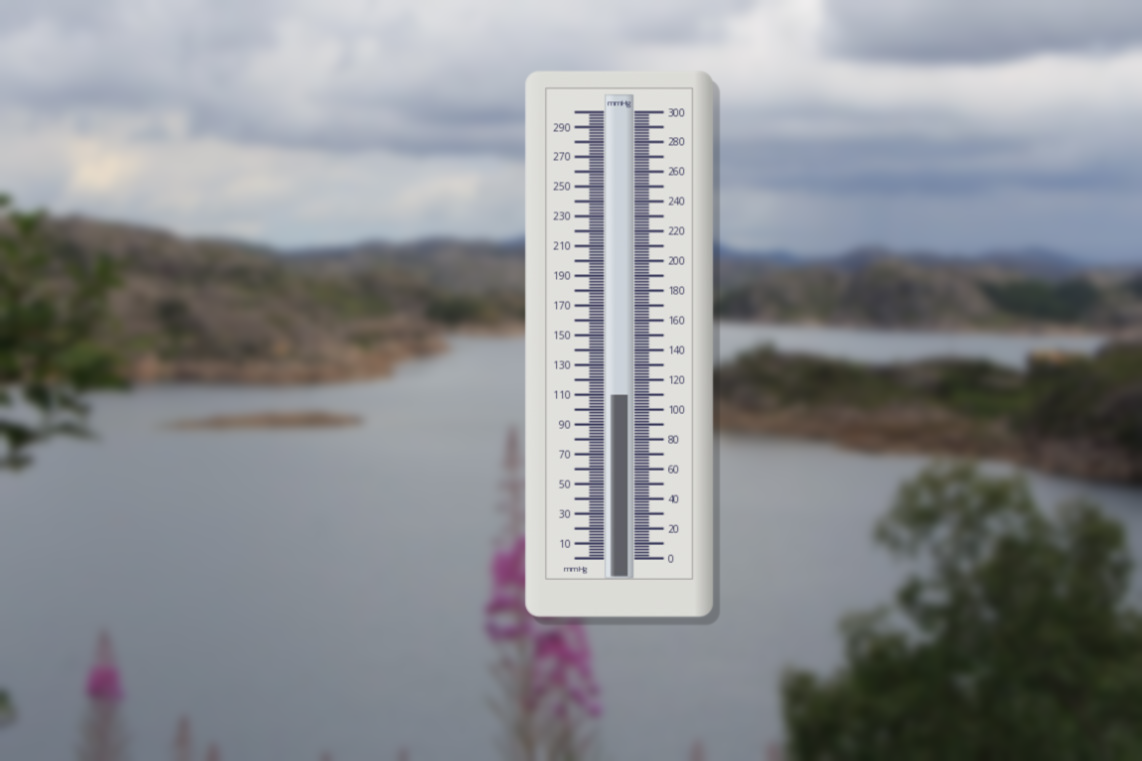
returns **110** mmHg
